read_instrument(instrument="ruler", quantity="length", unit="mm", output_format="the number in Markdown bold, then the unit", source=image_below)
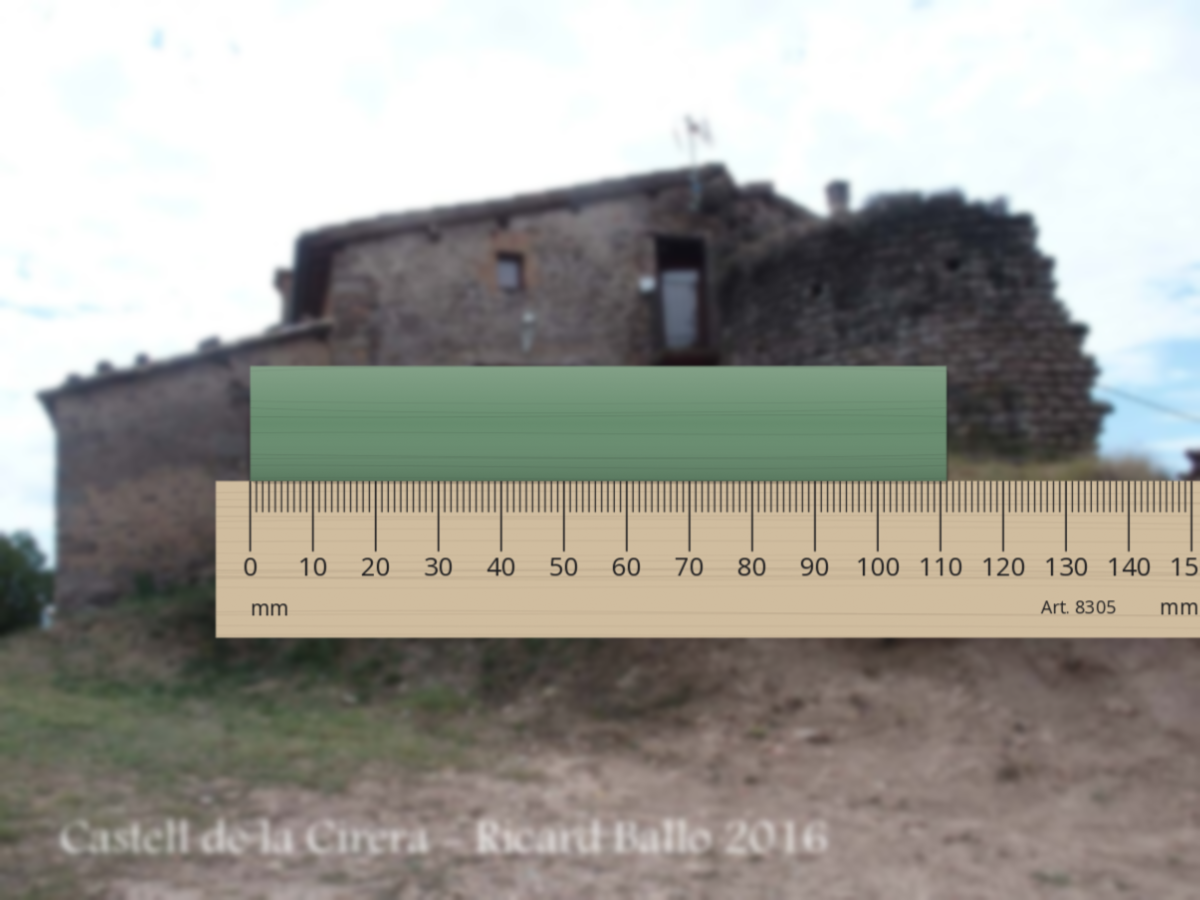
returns **111** mm
